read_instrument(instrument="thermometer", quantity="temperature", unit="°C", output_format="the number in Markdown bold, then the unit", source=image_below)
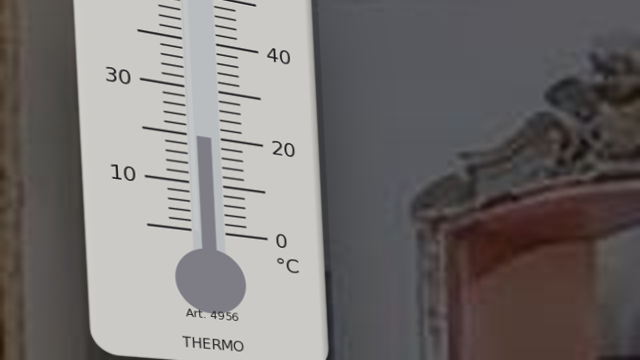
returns **20** °C
